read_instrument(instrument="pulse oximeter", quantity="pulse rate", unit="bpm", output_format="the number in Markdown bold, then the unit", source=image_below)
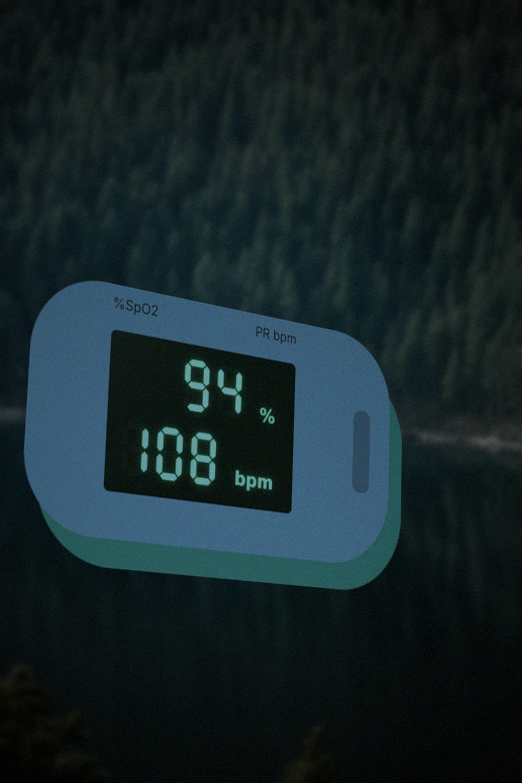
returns **108** bpm
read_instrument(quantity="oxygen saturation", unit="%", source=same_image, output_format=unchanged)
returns **94** %
